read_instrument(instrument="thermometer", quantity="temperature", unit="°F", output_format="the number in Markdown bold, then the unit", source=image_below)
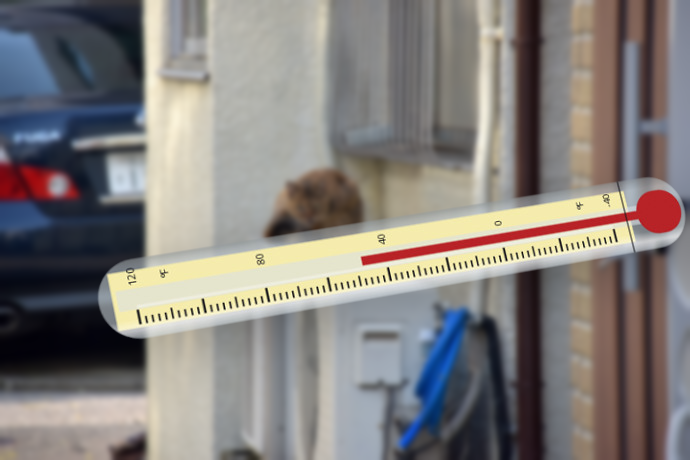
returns **48** °F
